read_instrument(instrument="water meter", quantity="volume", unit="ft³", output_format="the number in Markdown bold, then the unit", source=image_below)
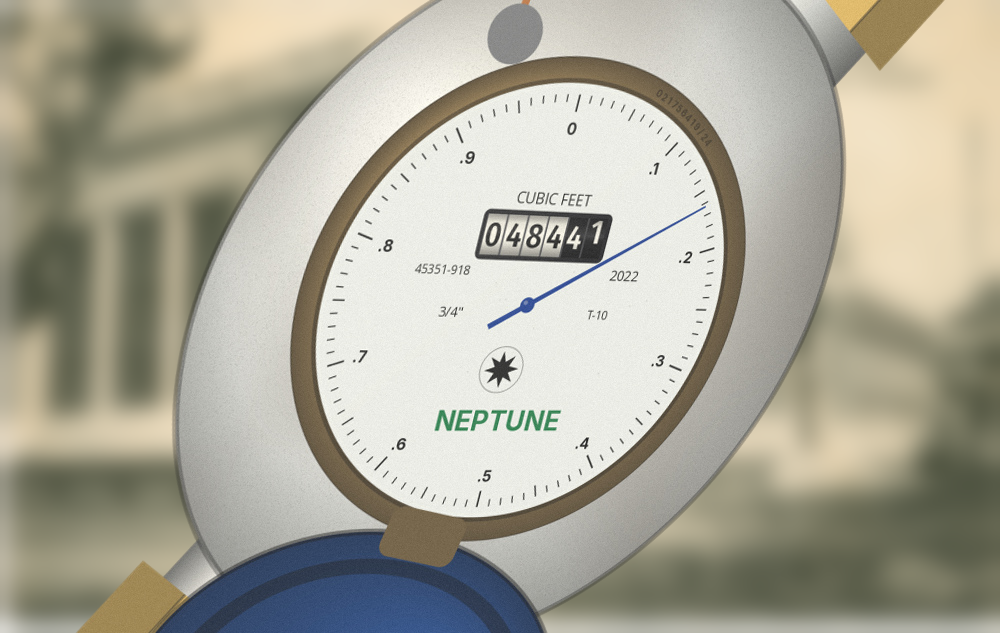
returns **48441.16** ft³
